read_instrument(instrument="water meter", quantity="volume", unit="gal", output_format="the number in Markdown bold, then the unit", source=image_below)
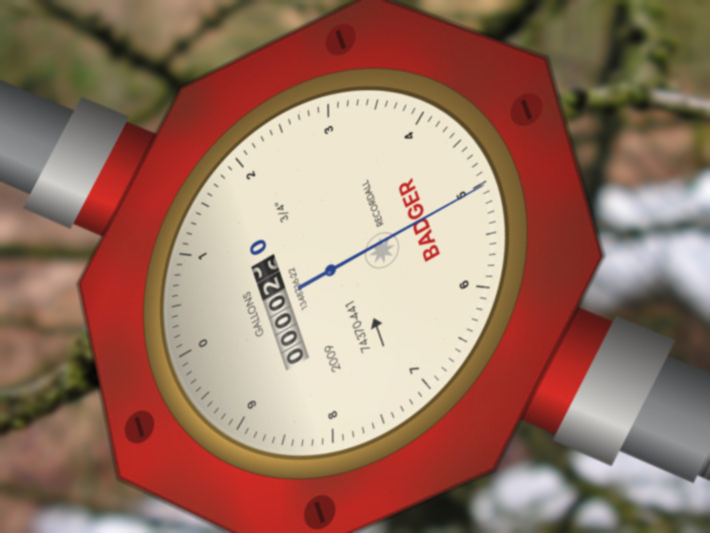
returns **255.0** gal
